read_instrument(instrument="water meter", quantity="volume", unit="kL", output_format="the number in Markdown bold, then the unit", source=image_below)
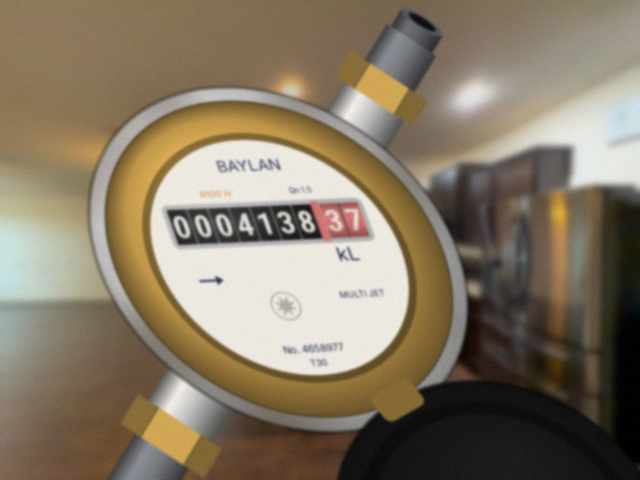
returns **4138.37** kL
